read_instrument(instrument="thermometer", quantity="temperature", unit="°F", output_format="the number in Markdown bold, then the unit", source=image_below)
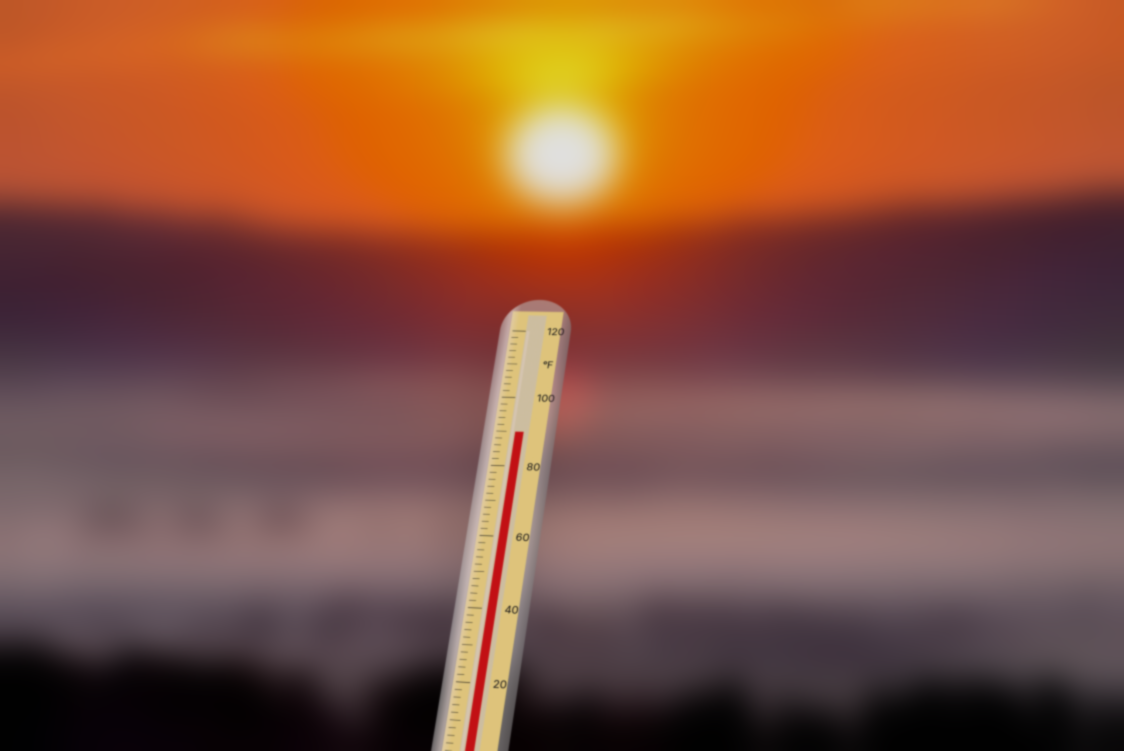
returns **90** °F
